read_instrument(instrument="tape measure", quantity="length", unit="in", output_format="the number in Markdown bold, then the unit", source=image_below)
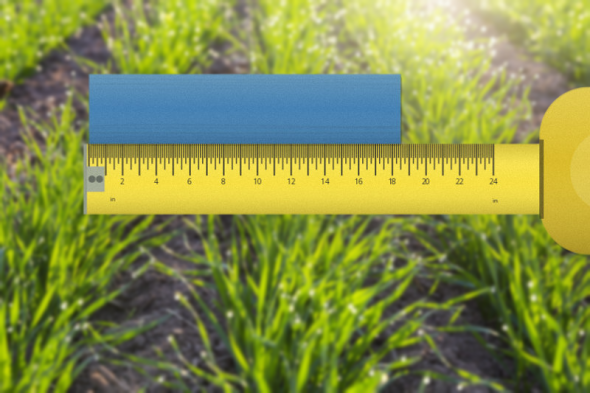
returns **18.5** in
